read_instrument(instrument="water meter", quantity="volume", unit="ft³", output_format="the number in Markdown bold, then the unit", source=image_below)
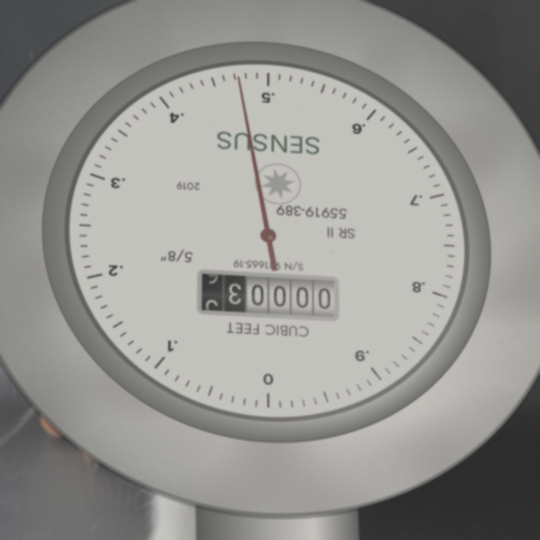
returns **35.47** ft³
